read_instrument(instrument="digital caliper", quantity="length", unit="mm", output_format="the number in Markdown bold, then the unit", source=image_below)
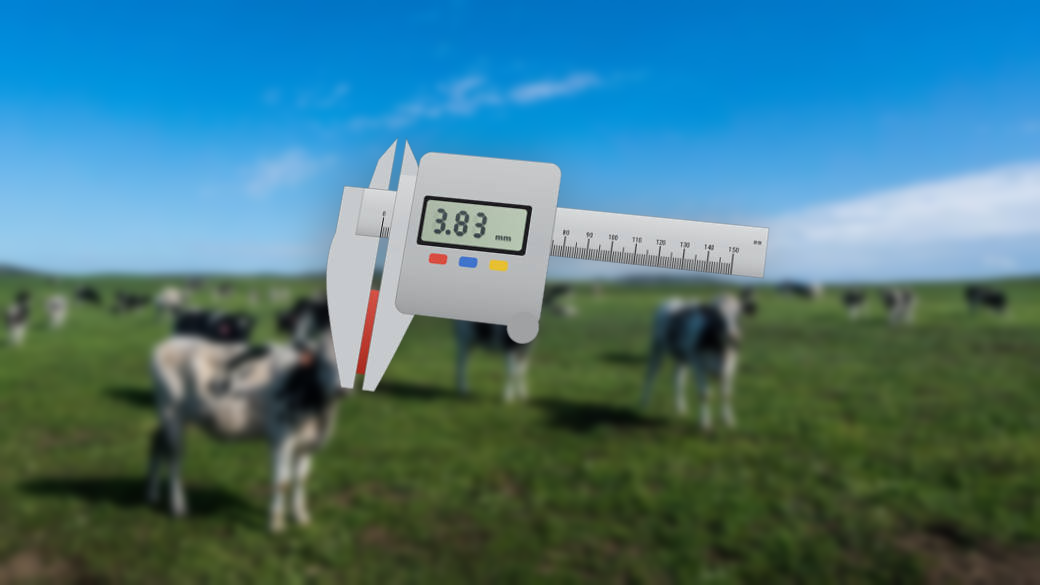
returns **3.83** mm
